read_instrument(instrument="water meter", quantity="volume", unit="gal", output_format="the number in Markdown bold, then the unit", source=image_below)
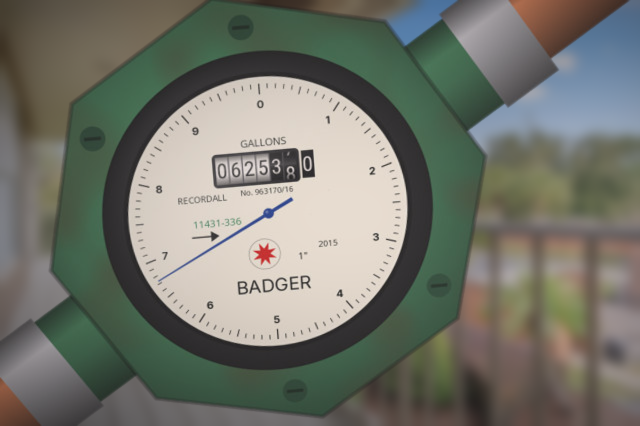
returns **625376.7** gal
